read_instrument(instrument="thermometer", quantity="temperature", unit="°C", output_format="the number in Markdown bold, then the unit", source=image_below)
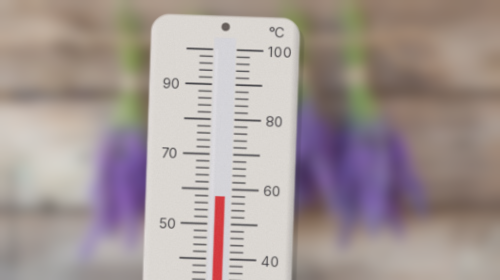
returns **58** °C
